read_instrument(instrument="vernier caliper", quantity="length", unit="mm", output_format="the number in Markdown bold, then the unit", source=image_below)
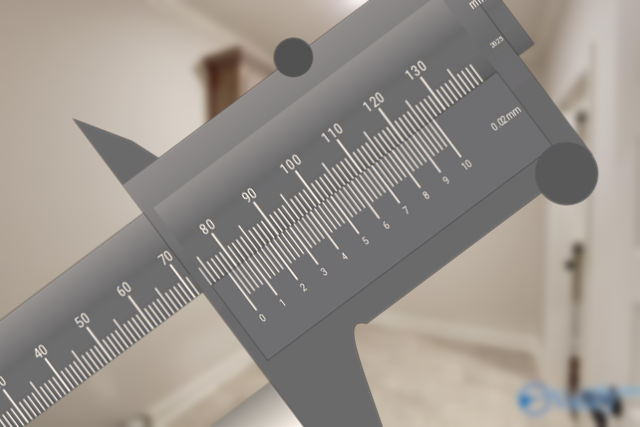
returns **78.0** mm
